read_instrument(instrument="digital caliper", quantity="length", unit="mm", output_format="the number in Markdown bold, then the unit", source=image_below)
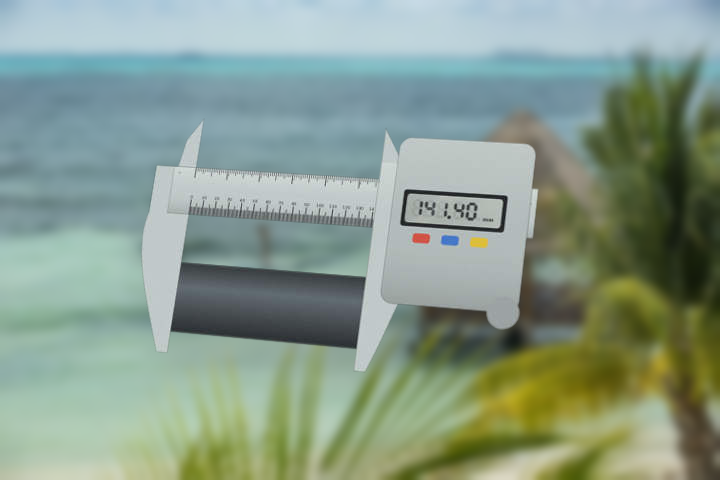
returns **141.40** mm
